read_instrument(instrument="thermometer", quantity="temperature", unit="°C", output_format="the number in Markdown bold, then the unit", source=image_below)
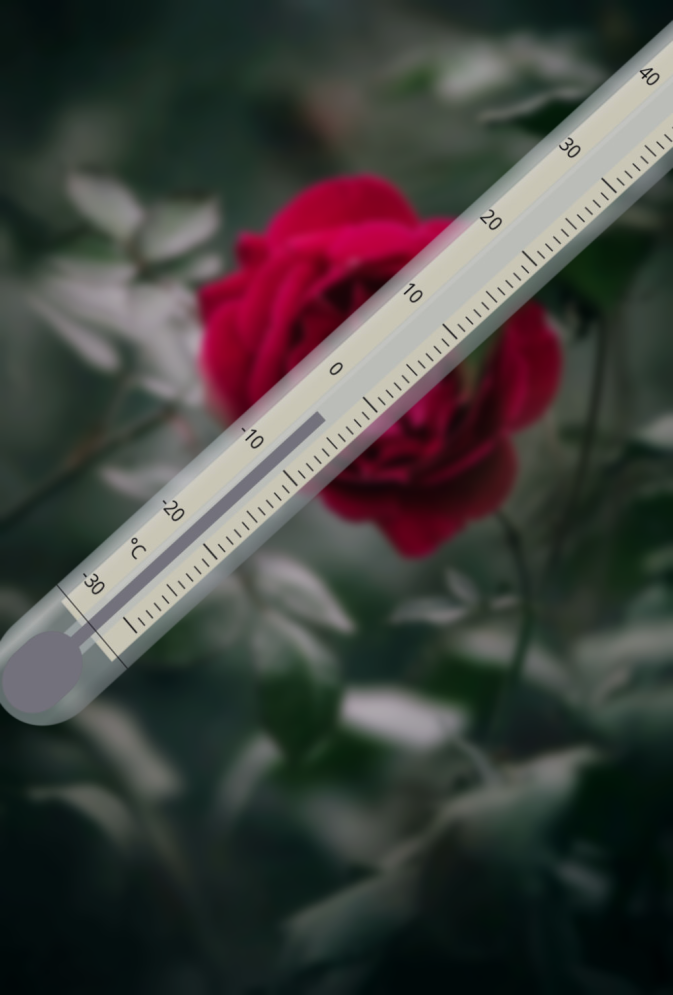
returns **-4** °C
